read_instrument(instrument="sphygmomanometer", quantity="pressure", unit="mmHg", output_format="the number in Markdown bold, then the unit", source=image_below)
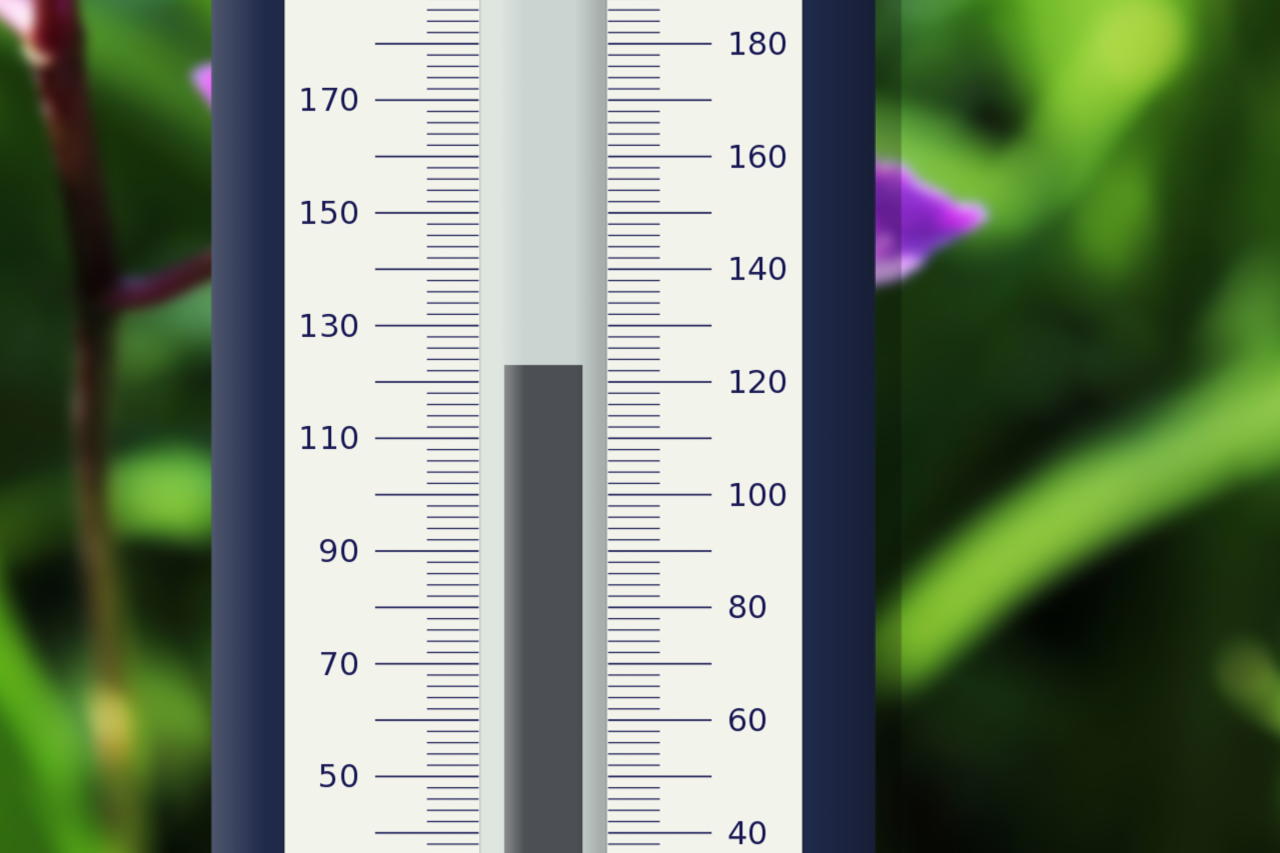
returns **123** mmHg
